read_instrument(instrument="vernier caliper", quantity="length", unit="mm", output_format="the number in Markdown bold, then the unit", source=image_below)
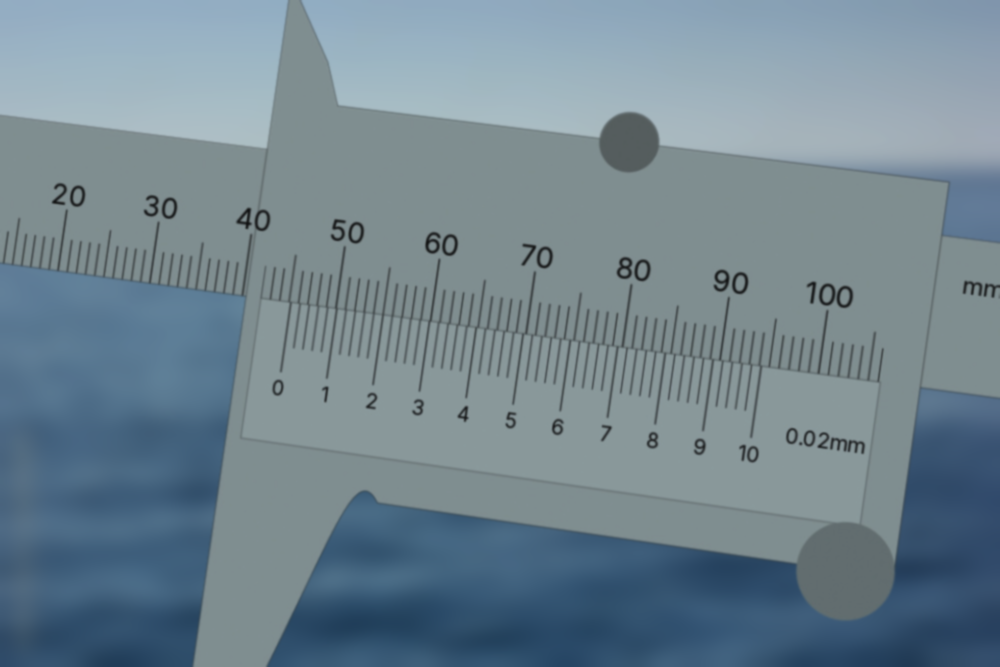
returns **45.2** mm
